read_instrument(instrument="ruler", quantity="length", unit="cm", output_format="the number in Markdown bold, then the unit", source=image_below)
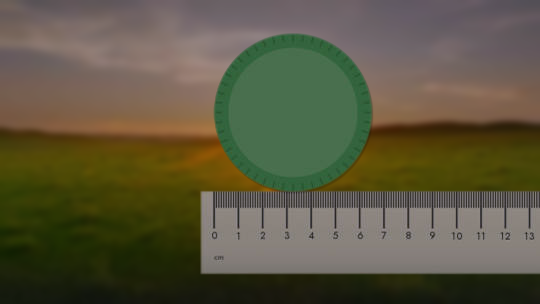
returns **6.5** cm
